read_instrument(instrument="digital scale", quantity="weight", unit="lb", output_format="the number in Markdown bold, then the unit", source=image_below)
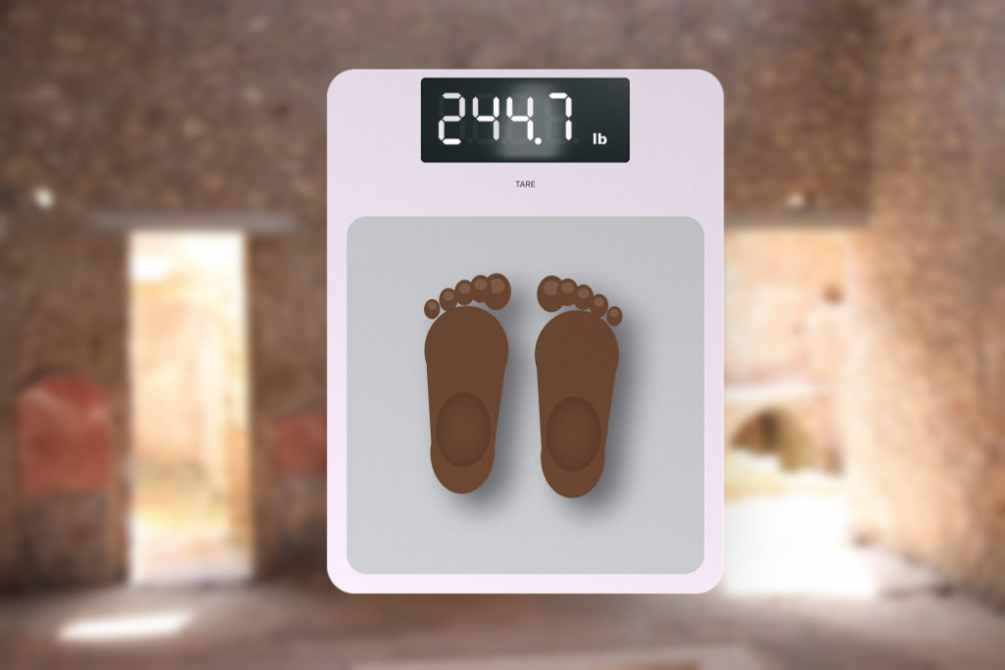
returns **244.7** lb
